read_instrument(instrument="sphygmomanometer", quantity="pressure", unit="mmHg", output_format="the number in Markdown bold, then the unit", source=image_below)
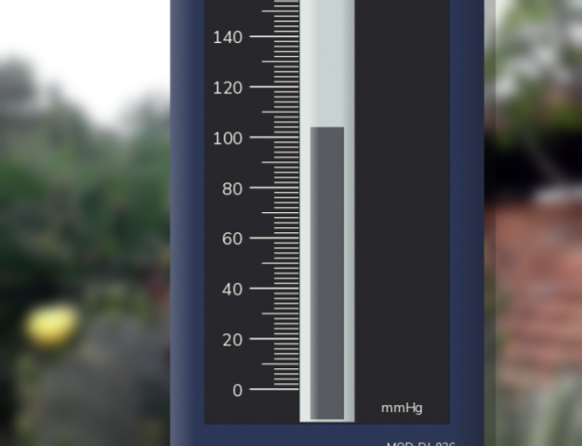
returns **104** mmHg
